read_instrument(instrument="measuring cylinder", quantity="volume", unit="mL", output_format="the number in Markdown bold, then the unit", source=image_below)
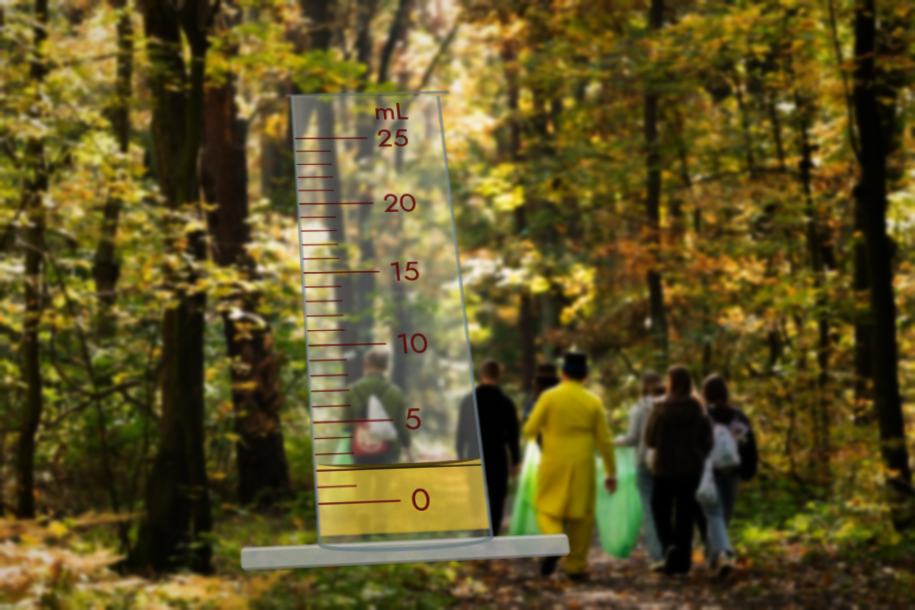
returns **2** mL
